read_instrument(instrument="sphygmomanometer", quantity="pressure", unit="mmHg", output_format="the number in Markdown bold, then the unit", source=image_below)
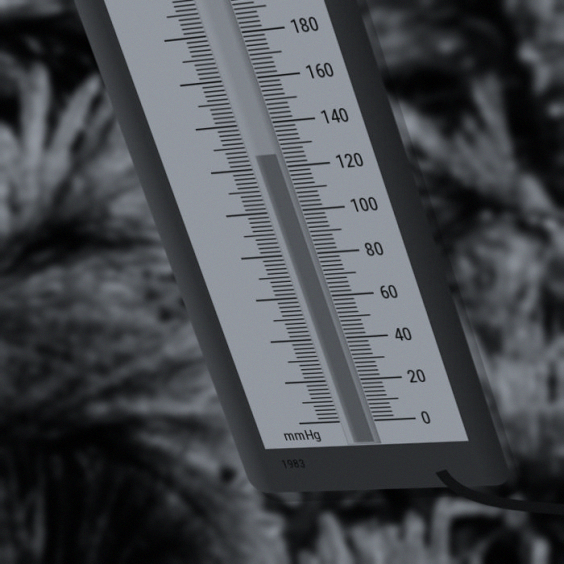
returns **126** mmHg
